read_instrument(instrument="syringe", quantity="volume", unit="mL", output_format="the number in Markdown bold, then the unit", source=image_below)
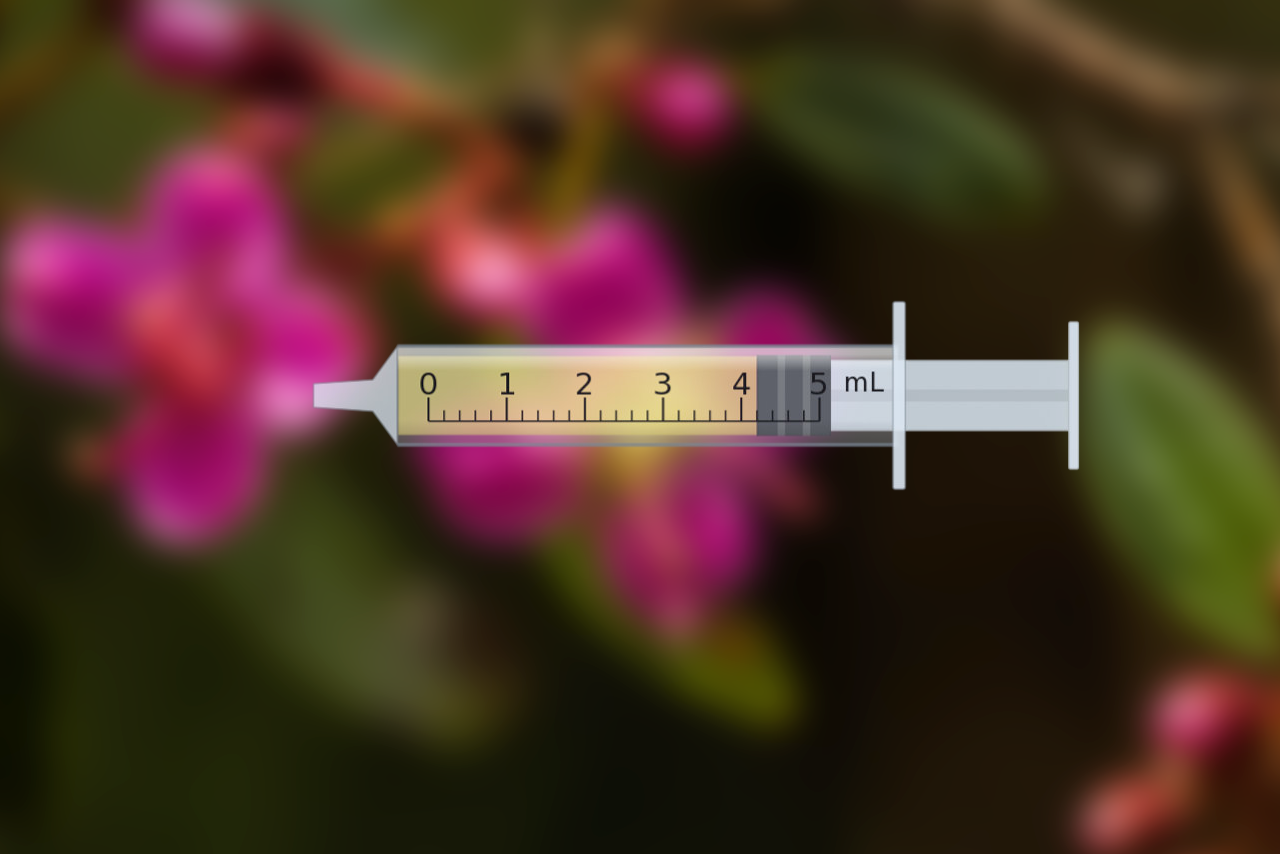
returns **4.2** mL
